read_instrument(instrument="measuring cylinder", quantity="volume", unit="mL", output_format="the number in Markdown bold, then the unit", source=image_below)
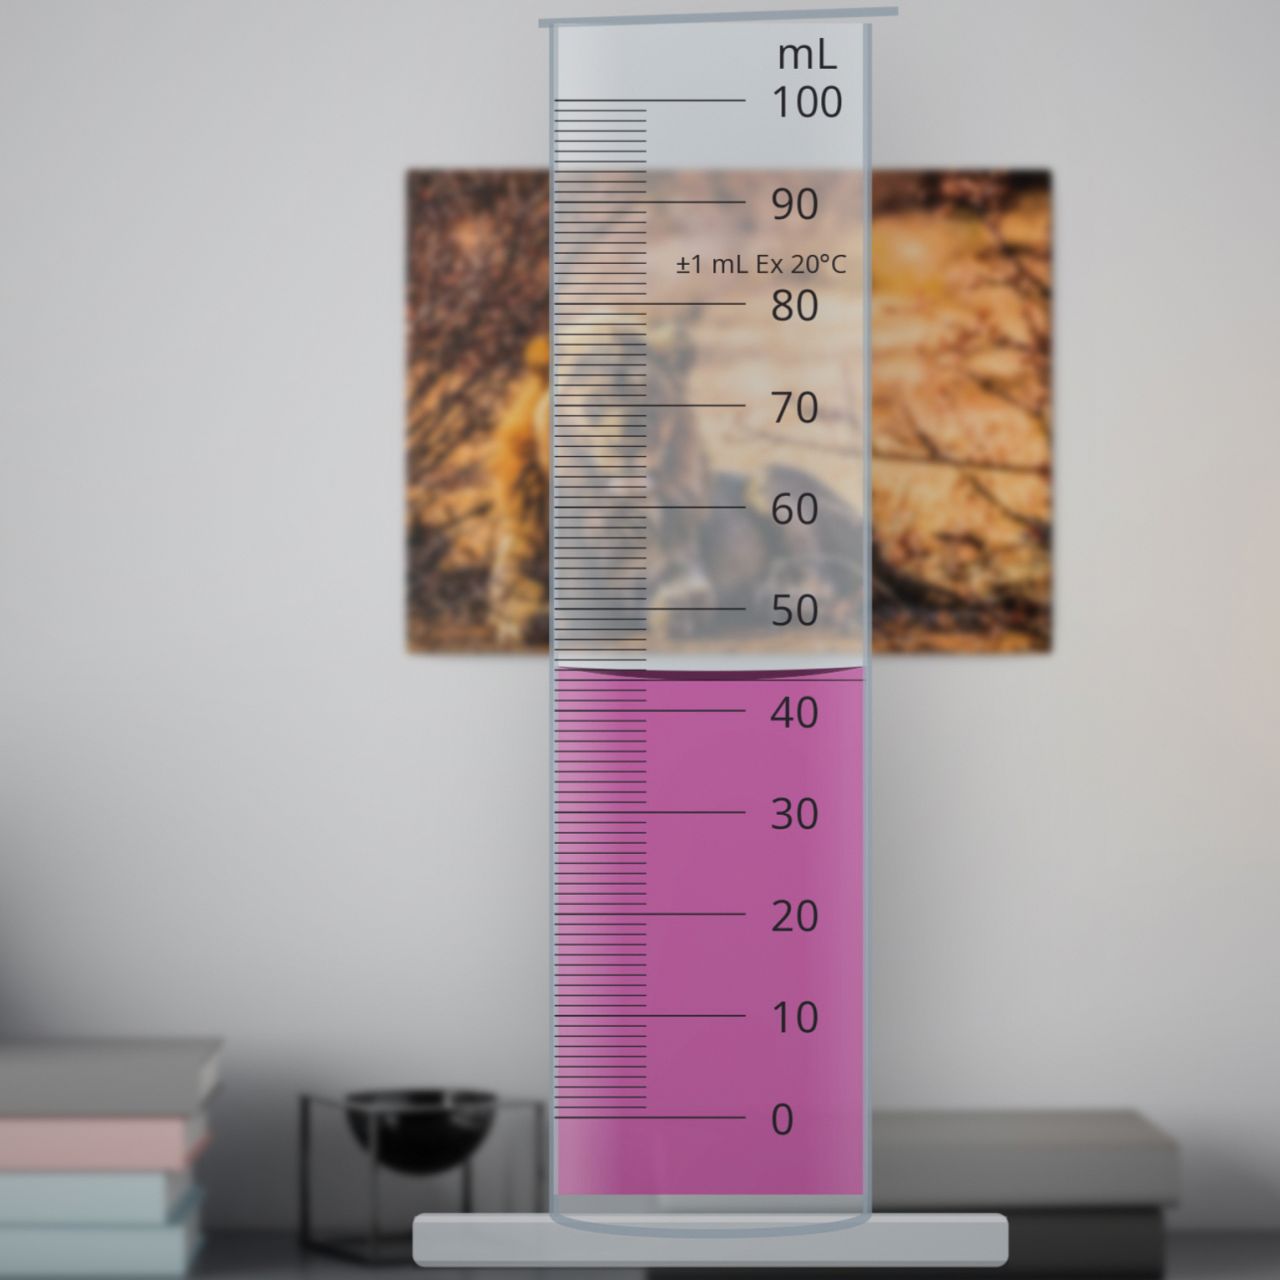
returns **43** mL
